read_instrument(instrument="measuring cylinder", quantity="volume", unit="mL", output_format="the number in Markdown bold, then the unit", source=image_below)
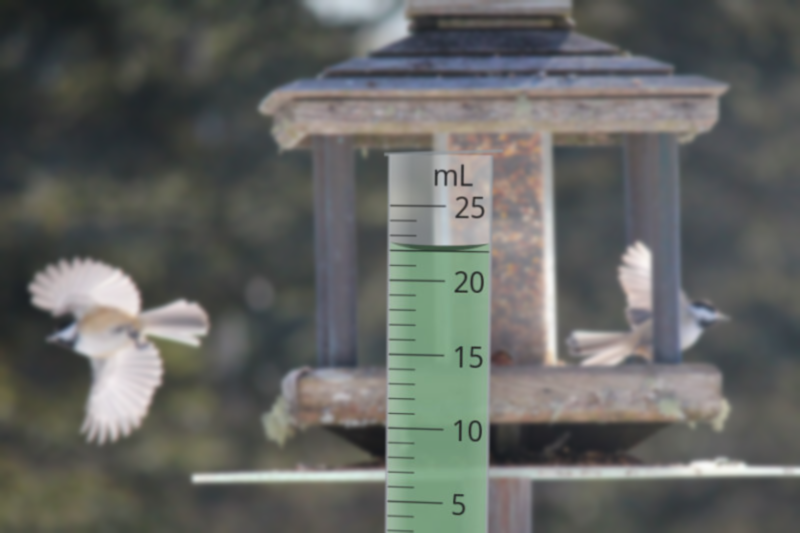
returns **22** mL
